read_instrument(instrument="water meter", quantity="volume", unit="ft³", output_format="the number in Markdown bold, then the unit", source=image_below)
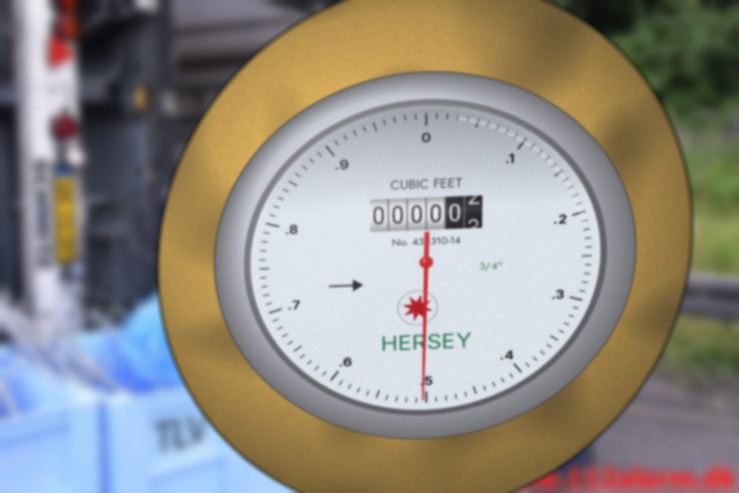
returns **2.50** ft³
